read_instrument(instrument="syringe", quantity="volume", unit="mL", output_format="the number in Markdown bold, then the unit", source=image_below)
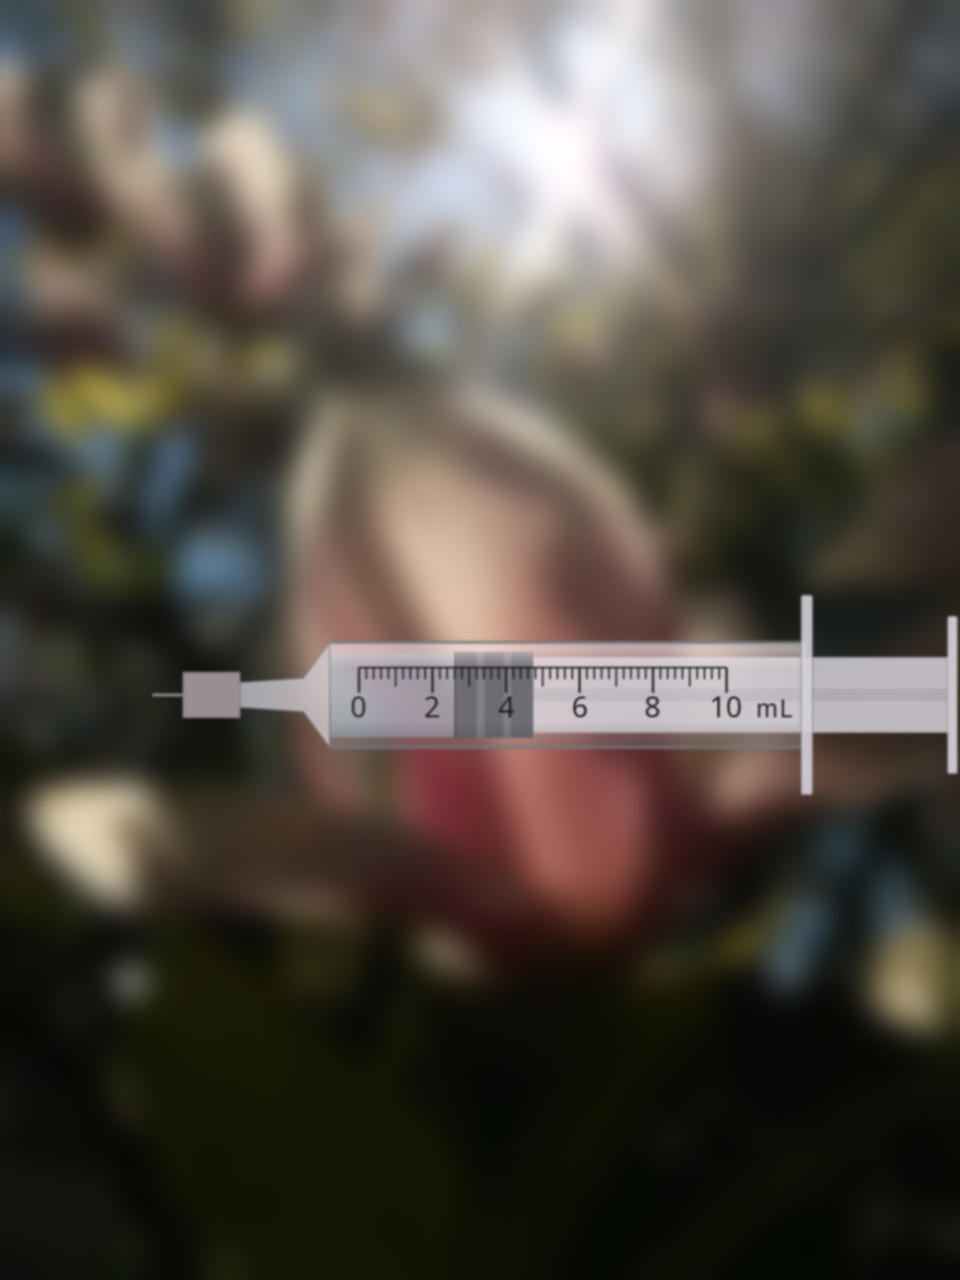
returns **2.6** mL
